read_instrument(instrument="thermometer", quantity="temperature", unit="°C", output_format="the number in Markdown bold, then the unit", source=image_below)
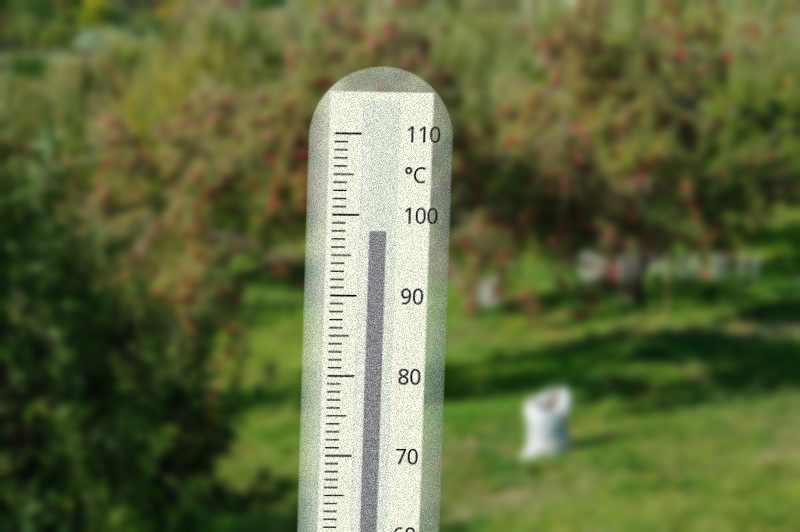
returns **98** °C
